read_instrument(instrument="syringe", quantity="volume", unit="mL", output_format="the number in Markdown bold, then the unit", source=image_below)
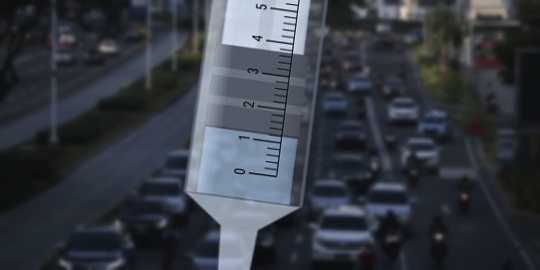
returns **1.2** mL
